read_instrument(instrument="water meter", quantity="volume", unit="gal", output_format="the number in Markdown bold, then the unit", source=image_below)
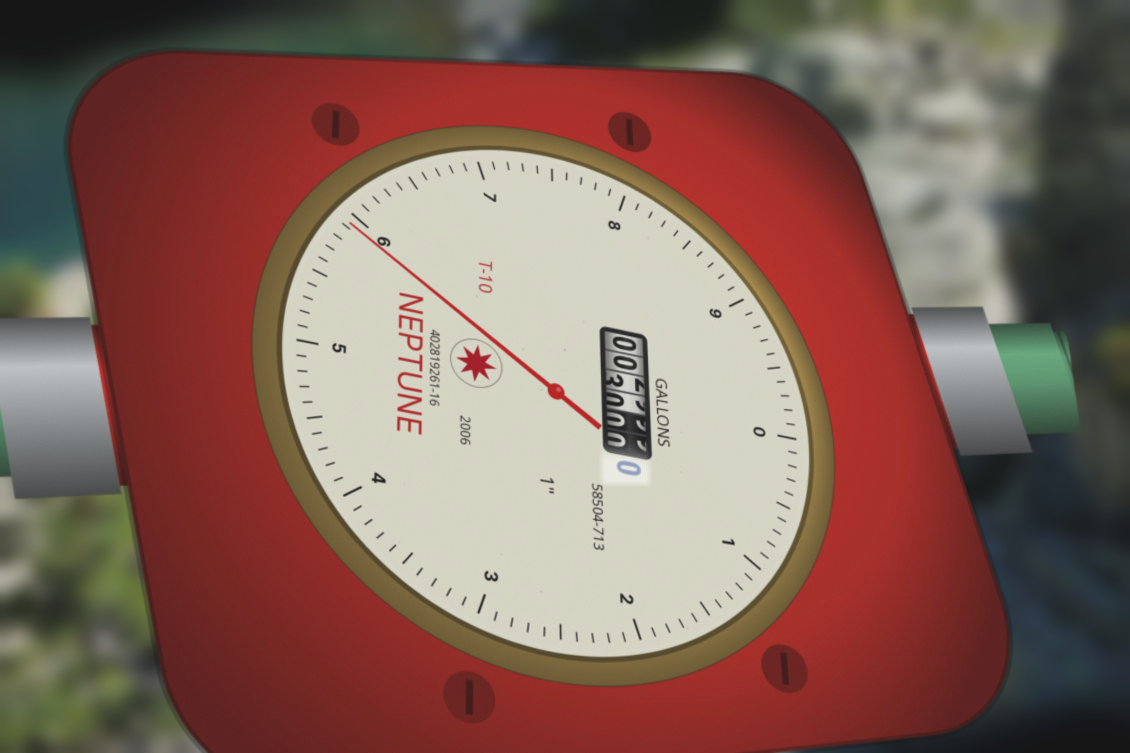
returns **29995.9** gal
